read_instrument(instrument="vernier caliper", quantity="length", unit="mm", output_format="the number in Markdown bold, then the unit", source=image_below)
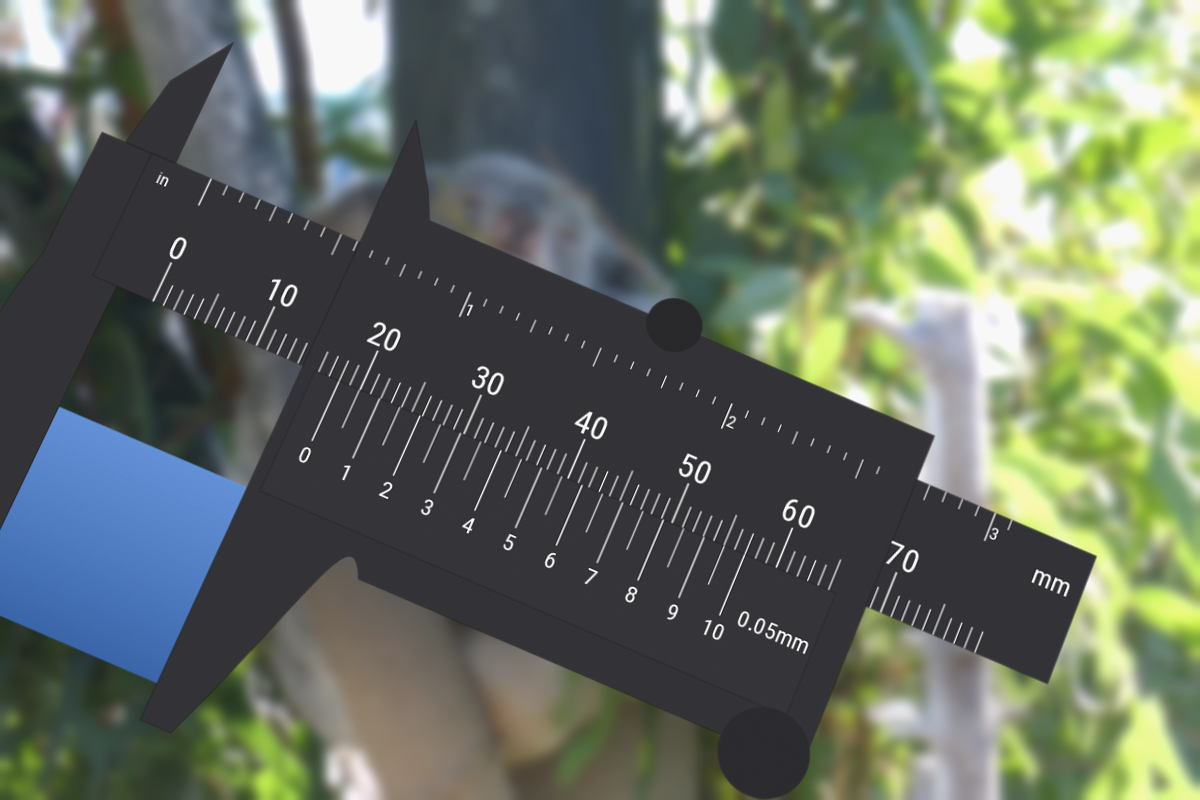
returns **18.0** mm
